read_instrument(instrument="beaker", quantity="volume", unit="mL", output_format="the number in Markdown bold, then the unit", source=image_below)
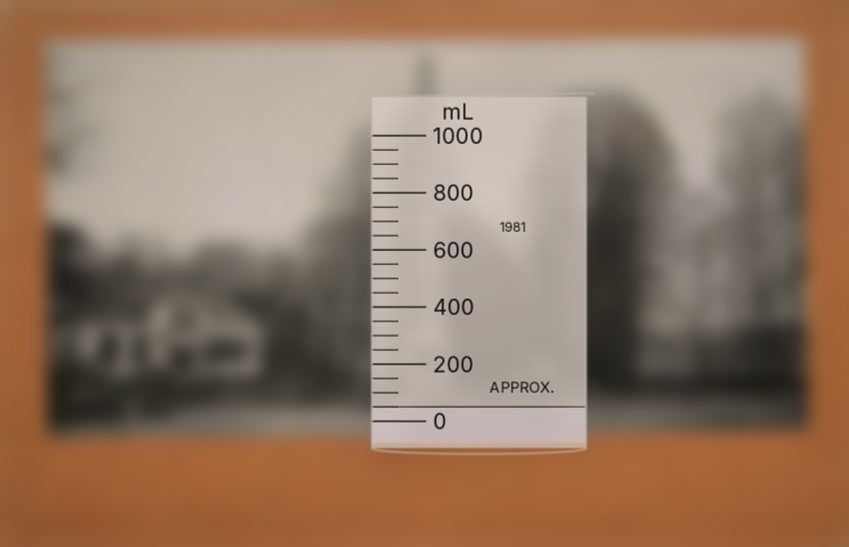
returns **50** mL
